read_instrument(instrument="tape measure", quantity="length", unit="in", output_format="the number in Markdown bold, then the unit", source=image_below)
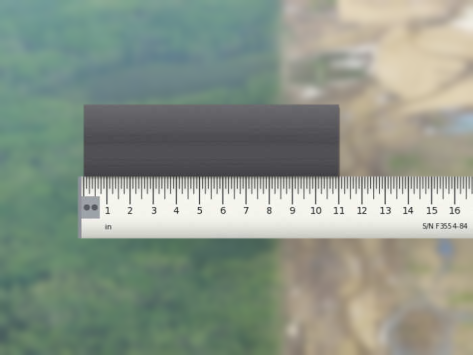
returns **11** in
